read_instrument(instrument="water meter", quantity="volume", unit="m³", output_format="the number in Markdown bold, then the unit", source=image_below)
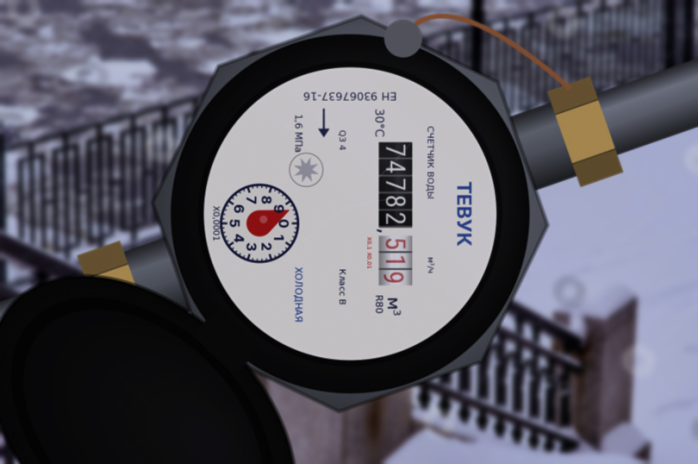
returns **74782.5189** m³
